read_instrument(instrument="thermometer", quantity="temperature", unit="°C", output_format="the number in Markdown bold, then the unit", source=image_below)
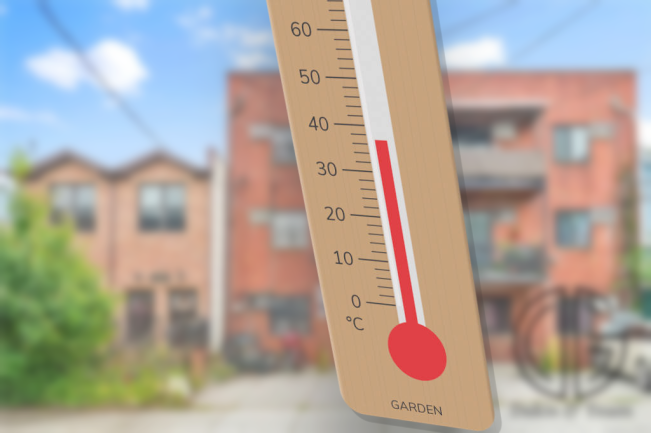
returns **37** °C
